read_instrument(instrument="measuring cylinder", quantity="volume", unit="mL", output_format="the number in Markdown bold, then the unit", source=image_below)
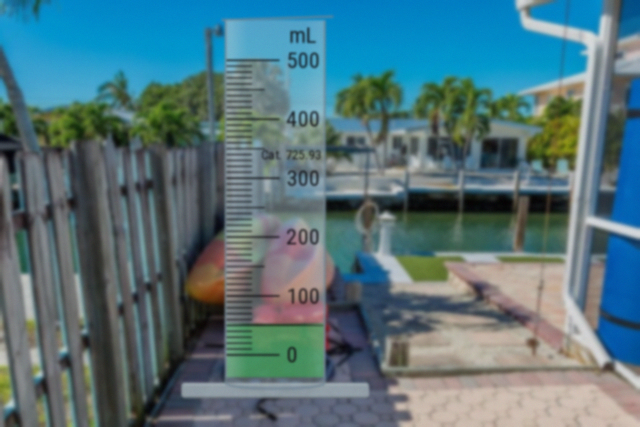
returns **50** mL
